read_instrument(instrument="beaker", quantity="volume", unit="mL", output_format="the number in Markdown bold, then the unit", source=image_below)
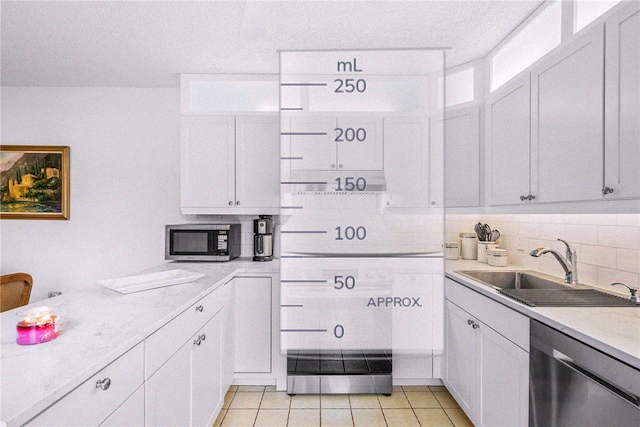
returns **75** mL
